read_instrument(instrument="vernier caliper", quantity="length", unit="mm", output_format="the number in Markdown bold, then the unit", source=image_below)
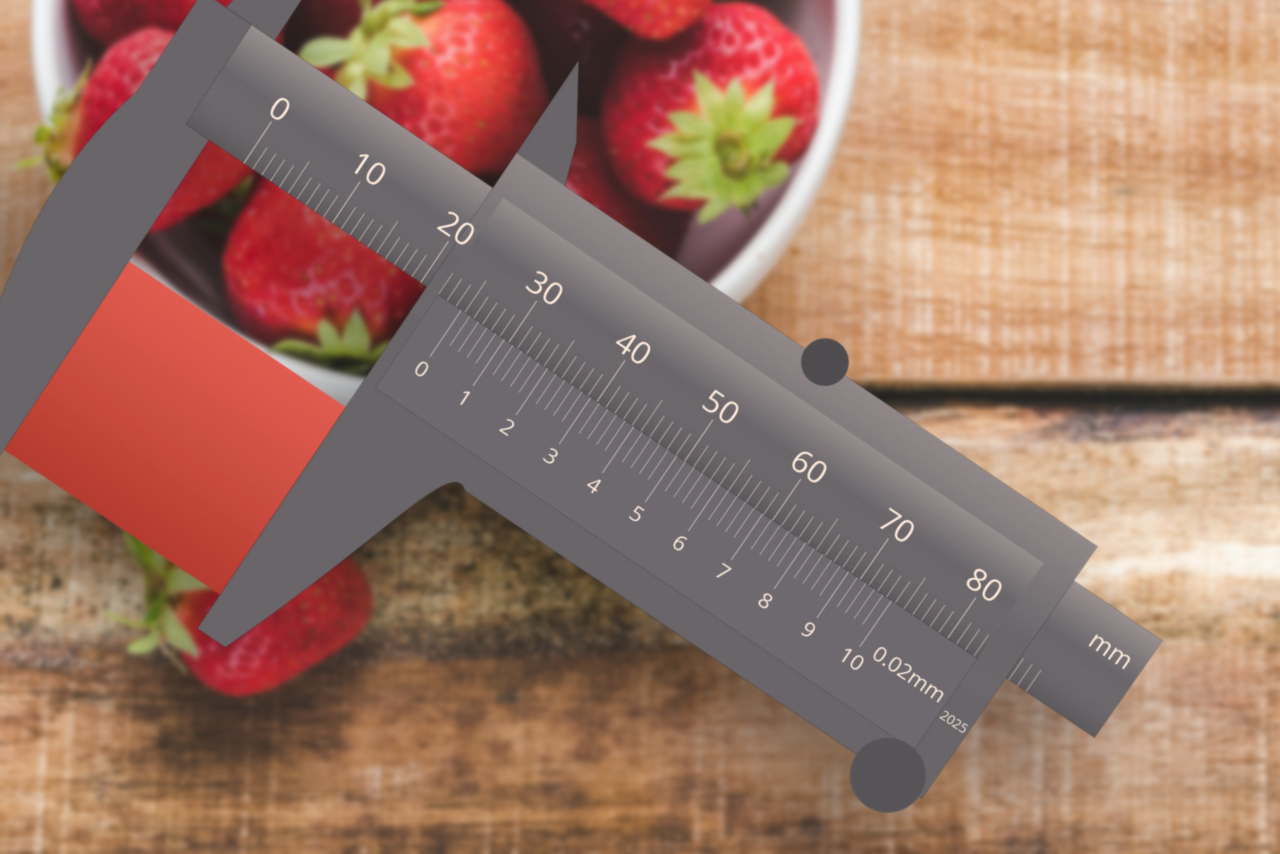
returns **24.6** mm
